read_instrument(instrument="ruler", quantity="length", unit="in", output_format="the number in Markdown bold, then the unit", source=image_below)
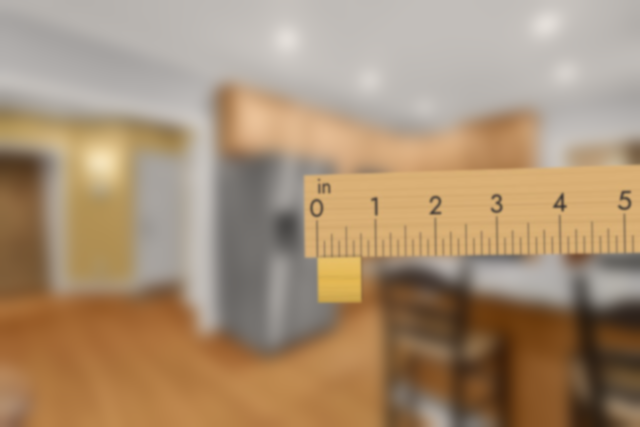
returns **0.75** in
